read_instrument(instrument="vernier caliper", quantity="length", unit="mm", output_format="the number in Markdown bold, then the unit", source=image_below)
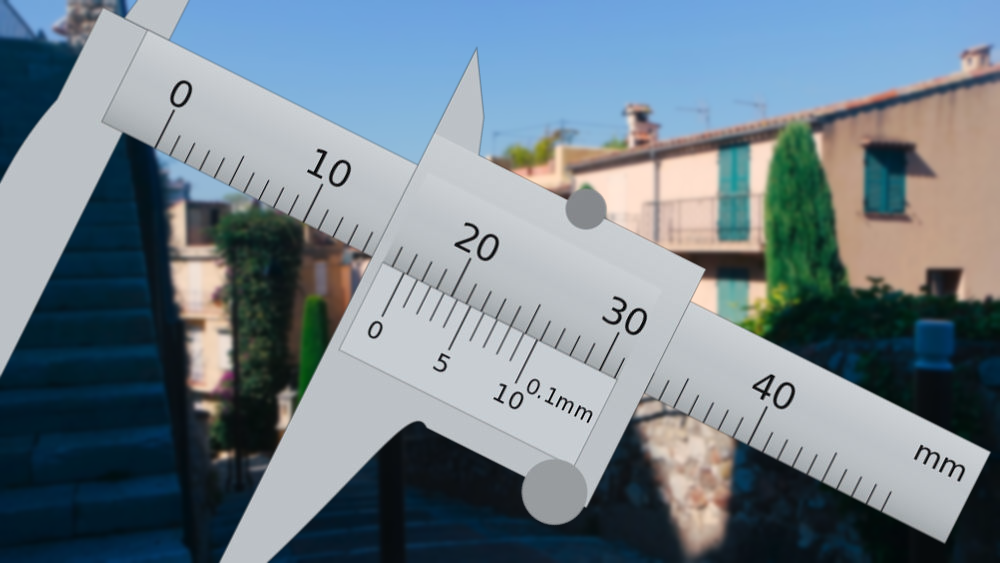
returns **16.8** mm
